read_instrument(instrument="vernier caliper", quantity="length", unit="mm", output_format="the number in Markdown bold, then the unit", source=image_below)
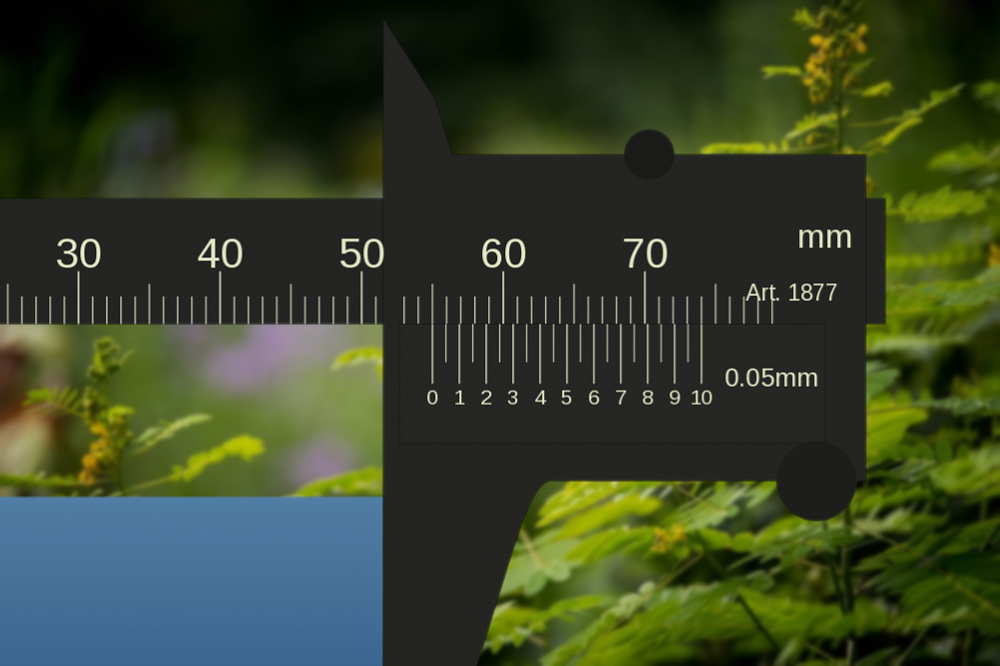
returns **55.0** mm
